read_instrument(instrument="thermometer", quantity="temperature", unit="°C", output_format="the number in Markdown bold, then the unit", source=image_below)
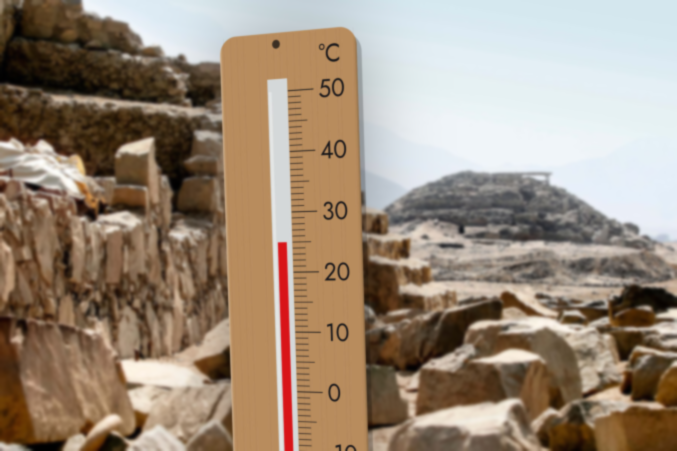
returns **25** °C
